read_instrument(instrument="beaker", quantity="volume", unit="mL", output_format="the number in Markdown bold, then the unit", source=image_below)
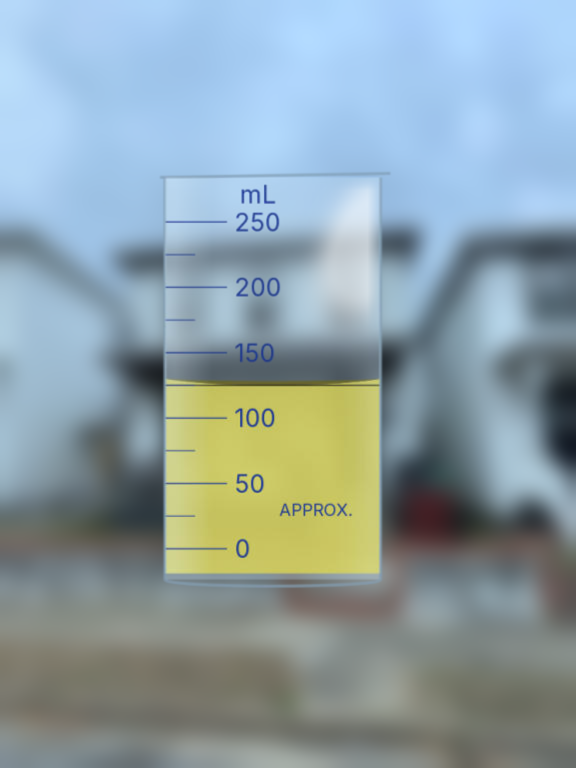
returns **125** mL
